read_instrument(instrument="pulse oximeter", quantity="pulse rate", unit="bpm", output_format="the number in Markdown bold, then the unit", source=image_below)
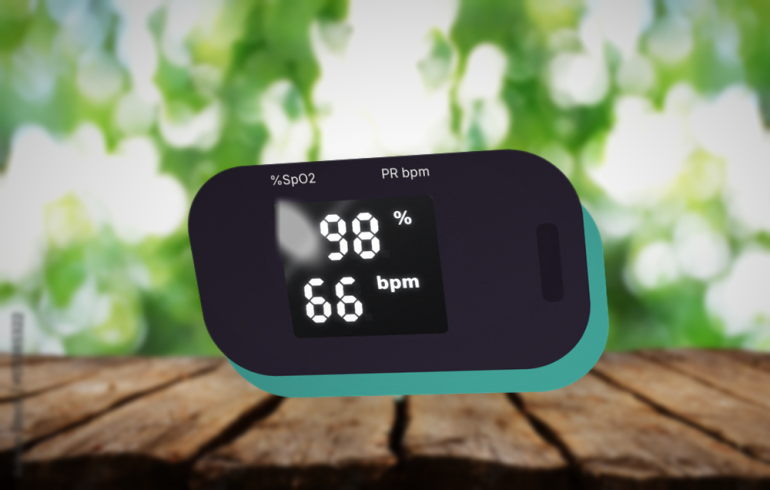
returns **66** bpm
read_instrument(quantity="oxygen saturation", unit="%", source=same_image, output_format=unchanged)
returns **98** %
